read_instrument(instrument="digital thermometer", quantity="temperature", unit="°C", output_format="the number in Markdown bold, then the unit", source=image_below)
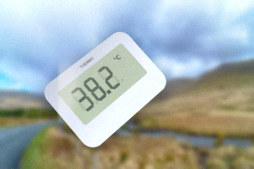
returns **38.2** °C
